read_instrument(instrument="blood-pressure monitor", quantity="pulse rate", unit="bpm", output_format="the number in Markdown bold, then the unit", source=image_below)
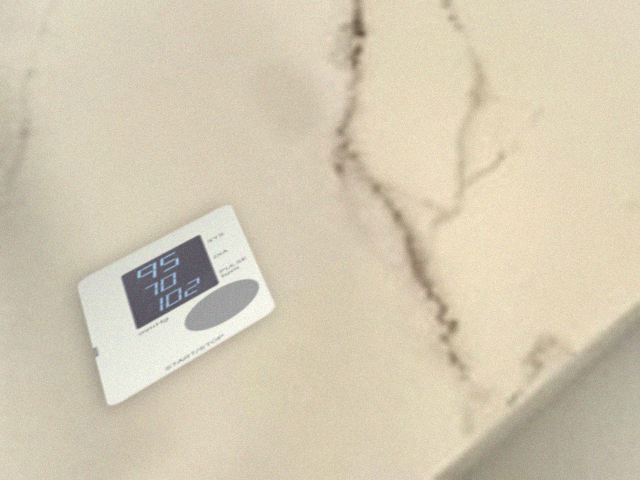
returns **102** bpm
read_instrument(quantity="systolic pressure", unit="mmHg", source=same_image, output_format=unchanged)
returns **95** mmHg
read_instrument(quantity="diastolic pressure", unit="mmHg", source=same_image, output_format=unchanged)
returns **70** mmHg
